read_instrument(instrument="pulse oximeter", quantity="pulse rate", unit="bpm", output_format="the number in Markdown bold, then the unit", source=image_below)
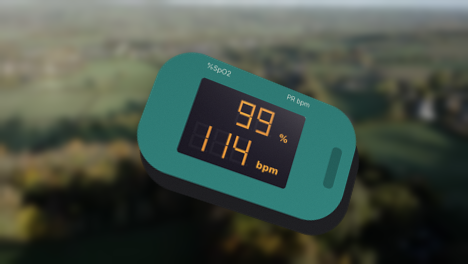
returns **114** bpm
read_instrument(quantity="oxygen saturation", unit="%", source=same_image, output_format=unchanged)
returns **99** %
